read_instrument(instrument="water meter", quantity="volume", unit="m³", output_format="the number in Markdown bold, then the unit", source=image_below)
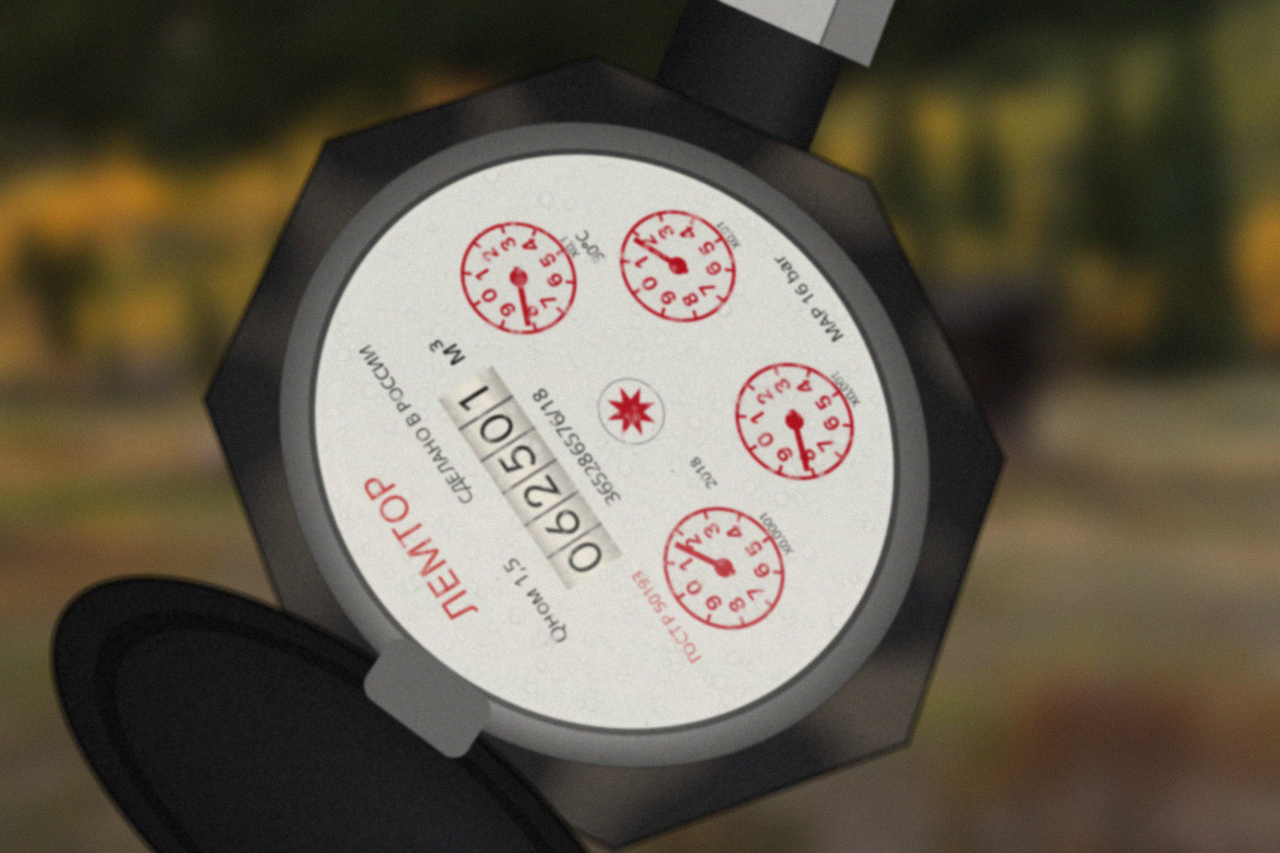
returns **62501.8181** m³
